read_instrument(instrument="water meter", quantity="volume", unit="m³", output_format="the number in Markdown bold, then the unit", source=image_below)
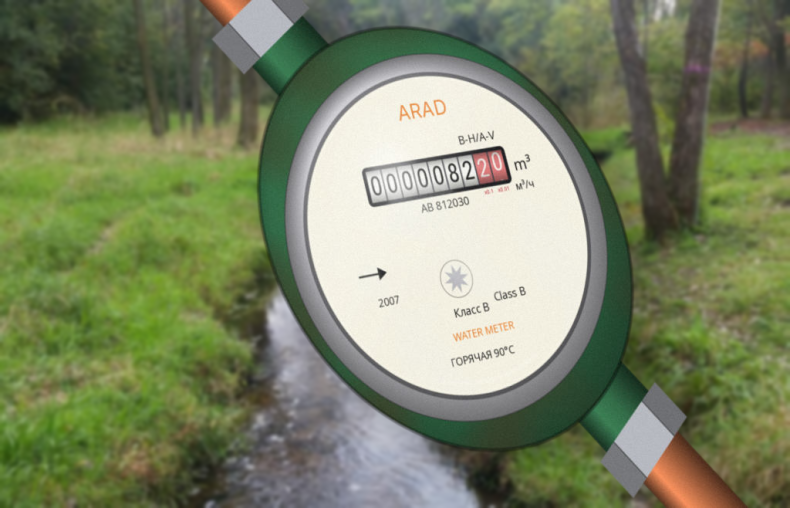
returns **82.20** m³
